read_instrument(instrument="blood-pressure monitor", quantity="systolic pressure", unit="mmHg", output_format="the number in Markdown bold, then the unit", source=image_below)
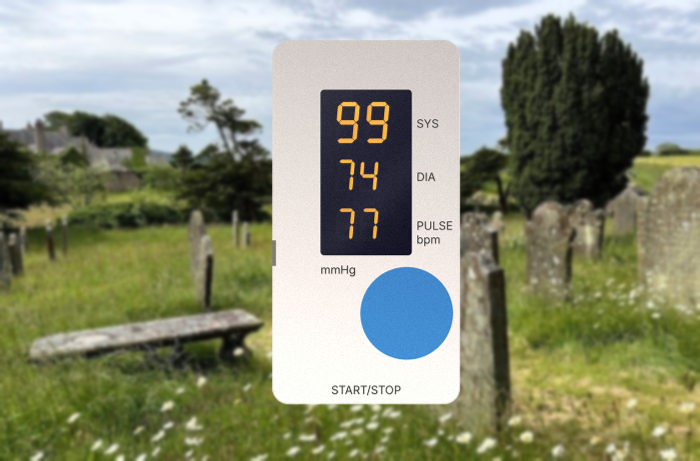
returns **99** mmHg
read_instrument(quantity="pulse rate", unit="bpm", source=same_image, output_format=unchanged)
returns **77** bpm
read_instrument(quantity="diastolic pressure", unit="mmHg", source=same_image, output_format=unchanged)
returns **74** mmHg
